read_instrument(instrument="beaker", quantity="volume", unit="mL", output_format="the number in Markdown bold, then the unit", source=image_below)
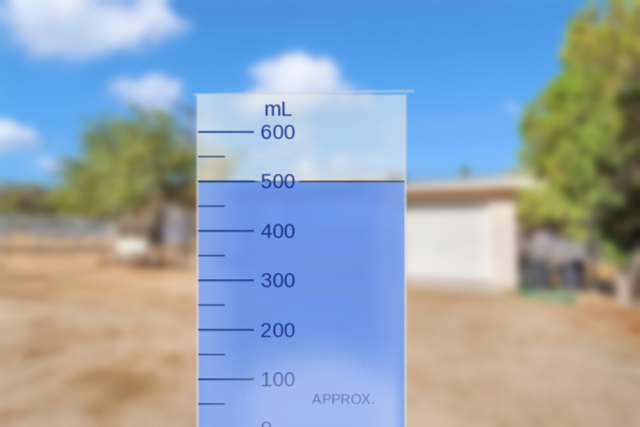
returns **500** mL
